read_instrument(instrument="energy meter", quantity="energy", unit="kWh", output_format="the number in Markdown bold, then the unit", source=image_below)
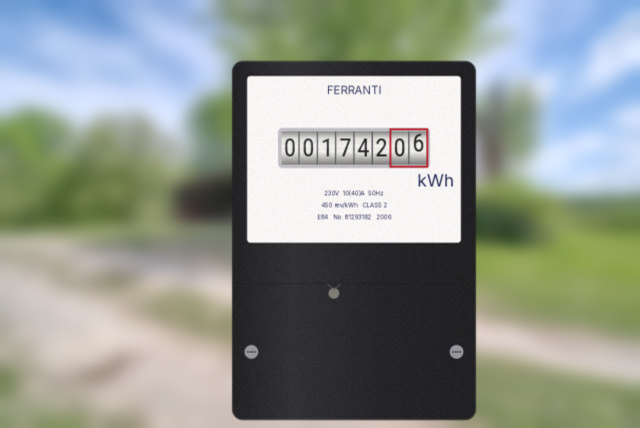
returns **1742.06** kWh
